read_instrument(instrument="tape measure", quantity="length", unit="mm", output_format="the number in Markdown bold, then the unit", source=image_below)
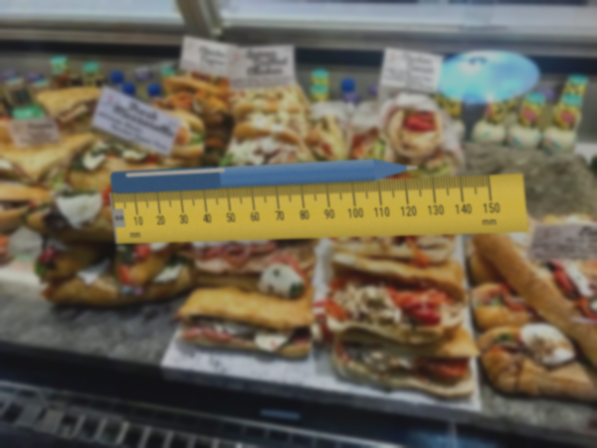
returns **125** mm
